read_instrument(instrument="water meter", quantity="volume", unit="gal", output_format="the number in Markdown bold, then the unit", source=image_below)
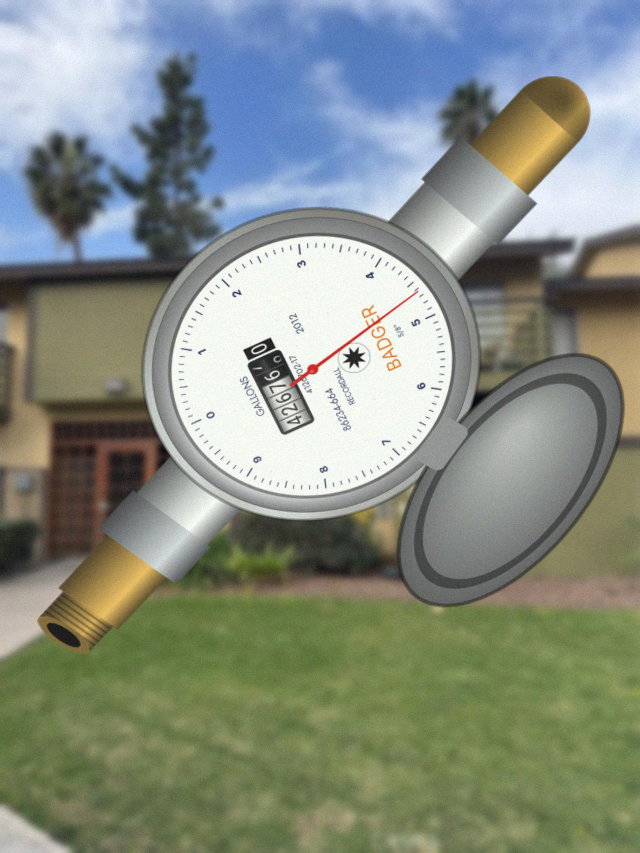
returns **4267674.6** gal
